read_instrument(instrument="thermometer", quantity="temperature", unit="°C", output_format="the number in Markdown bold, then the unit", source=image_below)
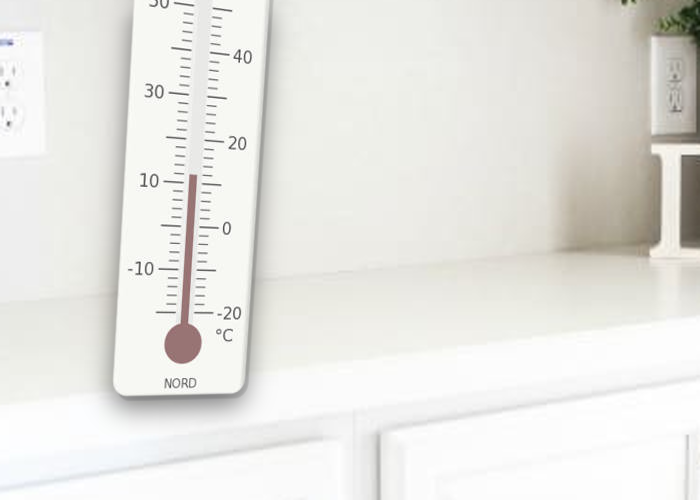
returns **12** °C
